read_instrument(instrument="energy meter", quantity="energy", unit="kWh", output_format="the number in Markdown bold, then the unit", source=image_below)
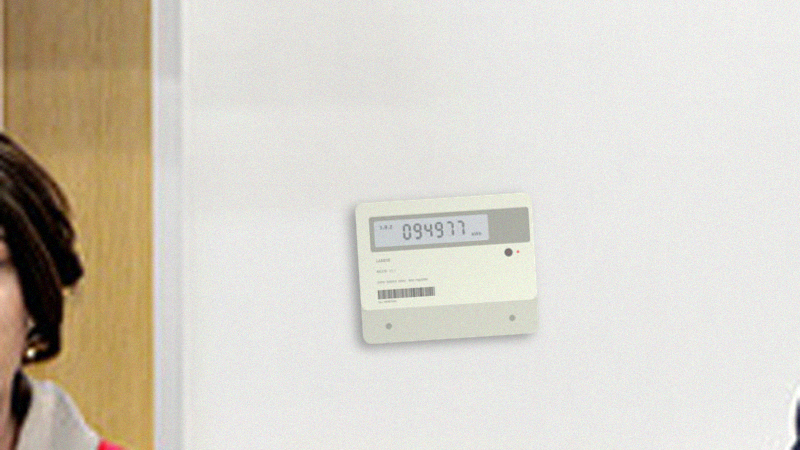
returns **94977** kWh
